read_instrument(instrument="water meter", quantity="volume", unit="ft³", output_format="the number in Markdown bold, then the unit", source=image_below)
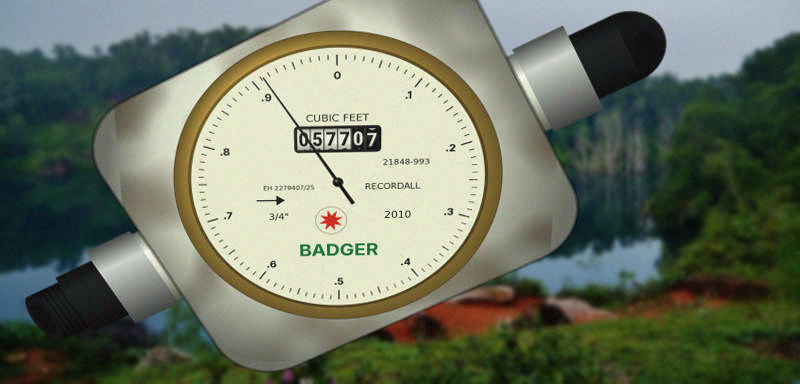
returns **57706.91** ft³
